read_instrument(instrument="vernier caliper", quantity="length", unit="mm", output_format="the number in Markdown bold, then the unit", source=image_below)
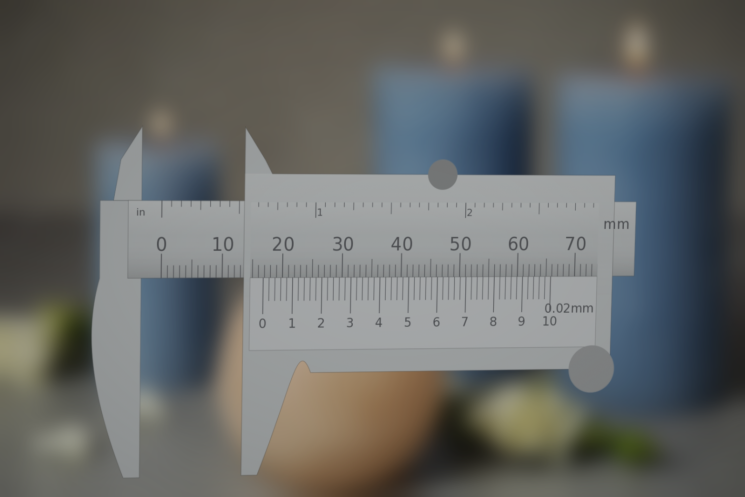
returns **16.8** mm
